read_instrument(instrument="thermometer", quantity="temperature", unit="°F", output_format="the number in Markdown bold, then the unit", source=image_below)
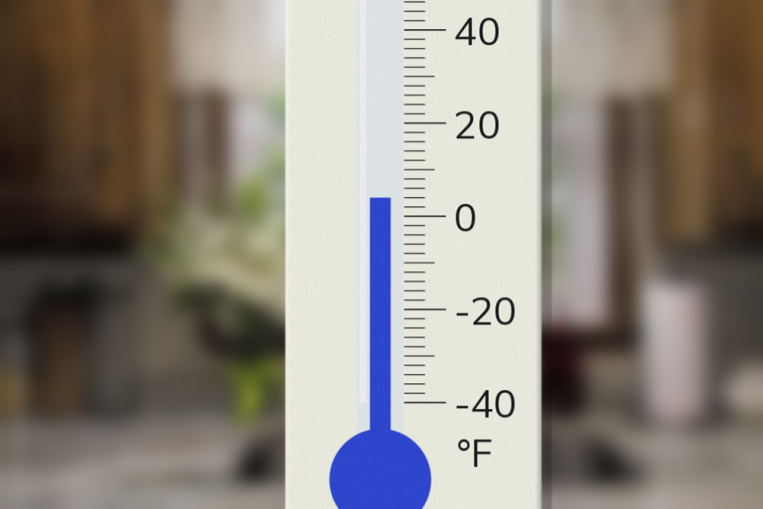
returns **4** °F
